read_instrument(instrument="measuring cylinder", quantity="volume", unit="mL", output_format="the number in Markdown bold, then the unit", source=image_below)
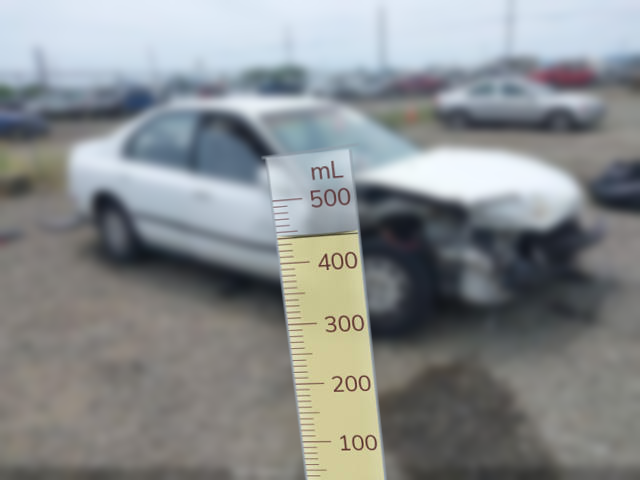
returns **440** mL
